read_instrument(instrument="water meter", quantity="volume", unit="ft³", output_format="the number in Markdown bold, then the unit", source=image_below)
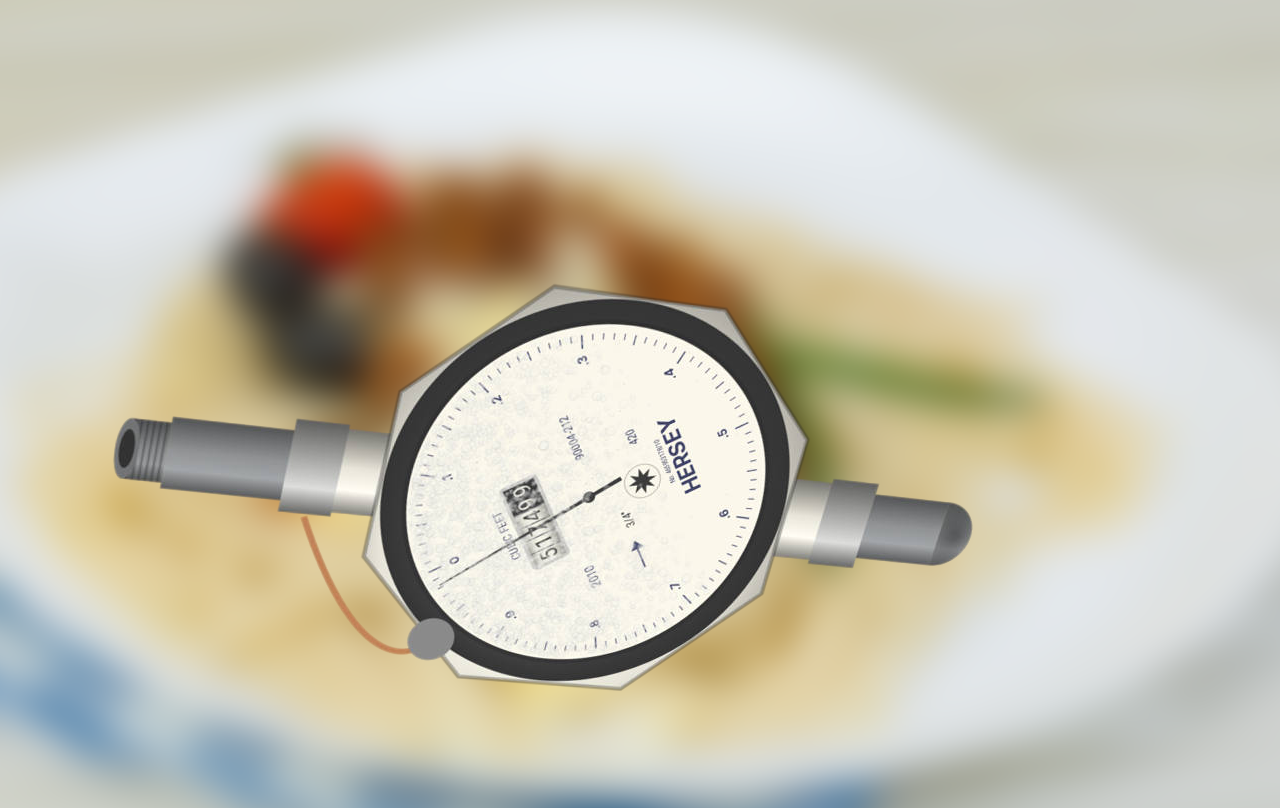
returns **517498.98** ft³
